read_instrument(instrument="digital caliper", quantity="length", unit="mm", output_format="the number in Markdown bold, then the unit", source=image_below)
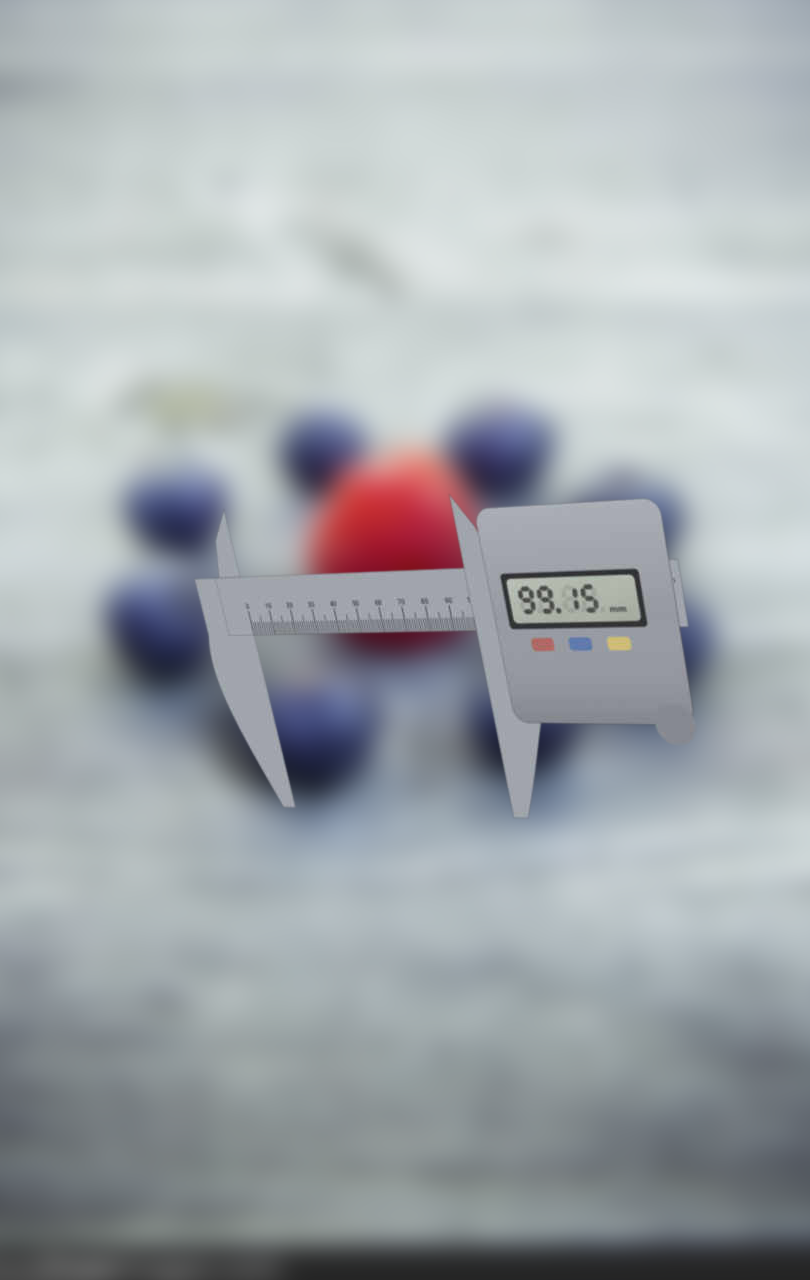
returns **99.15** mm
